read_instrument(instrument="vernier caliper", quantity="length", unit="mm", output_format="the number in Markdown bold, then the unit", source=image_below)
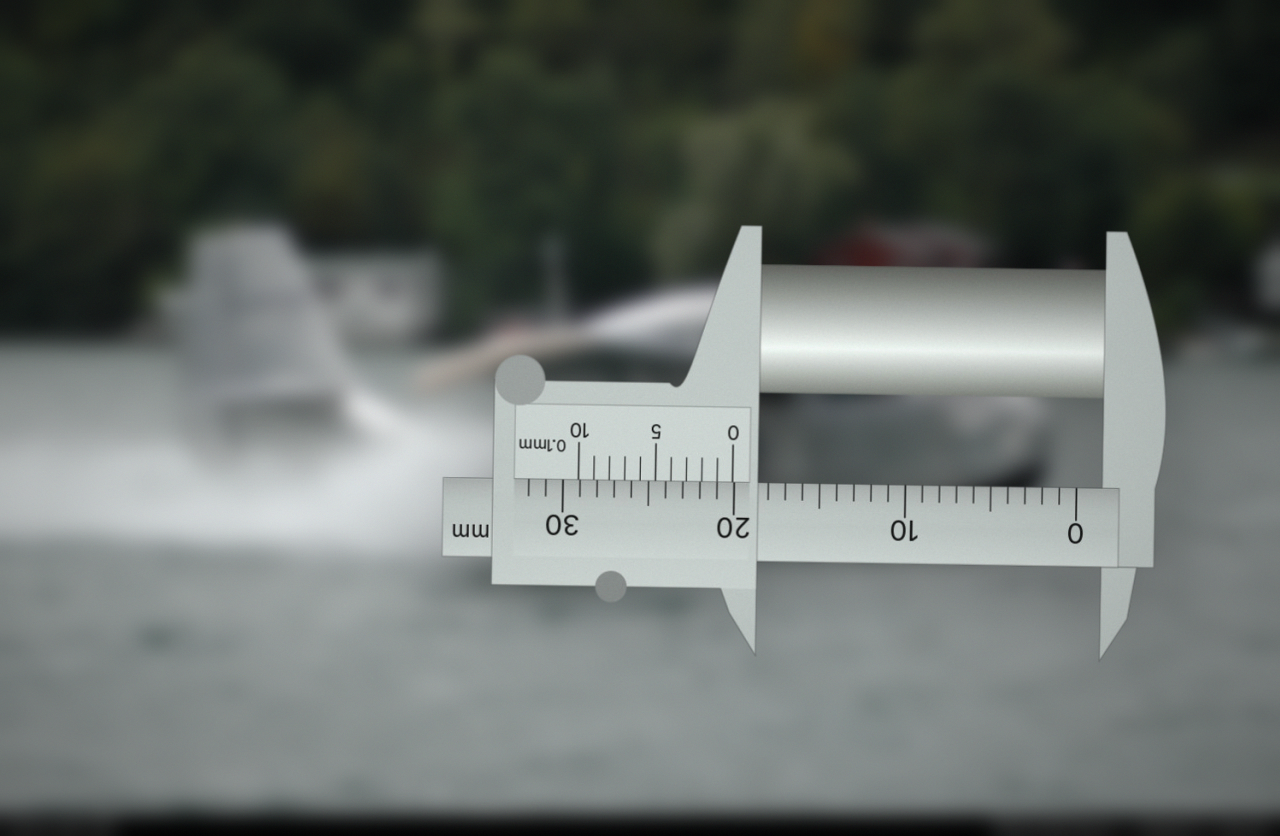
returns **20.1** mm
